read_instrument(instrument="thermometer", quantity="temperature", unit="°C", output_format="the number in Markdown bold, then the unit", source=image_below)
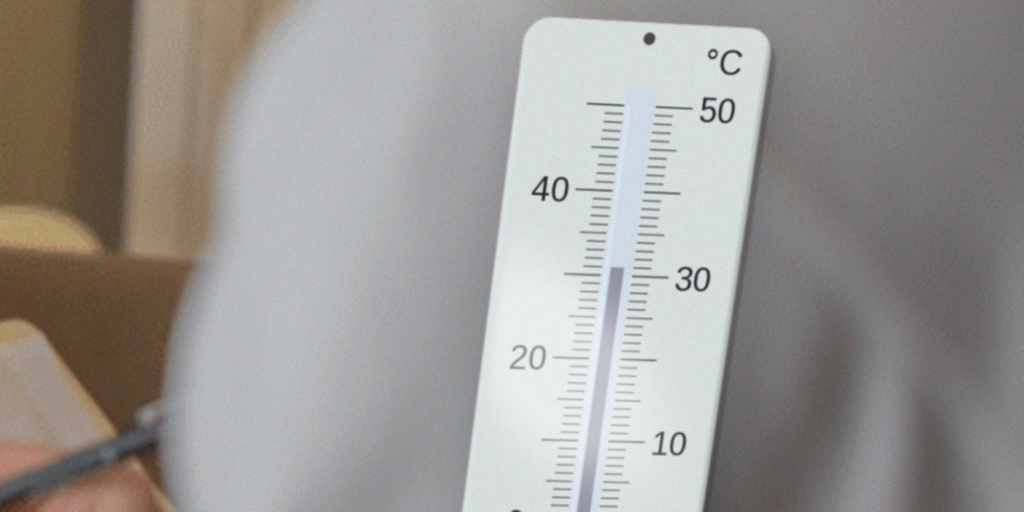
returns **31** °C
